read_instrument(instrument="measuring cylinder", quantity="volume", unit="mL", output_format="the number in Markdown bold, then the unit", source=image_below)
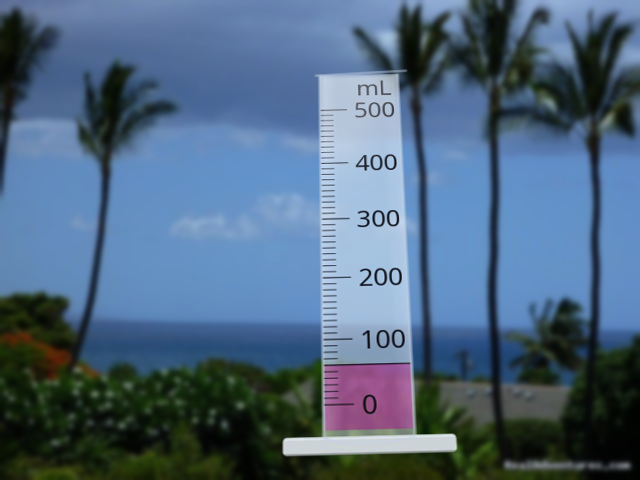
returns **60** mL
